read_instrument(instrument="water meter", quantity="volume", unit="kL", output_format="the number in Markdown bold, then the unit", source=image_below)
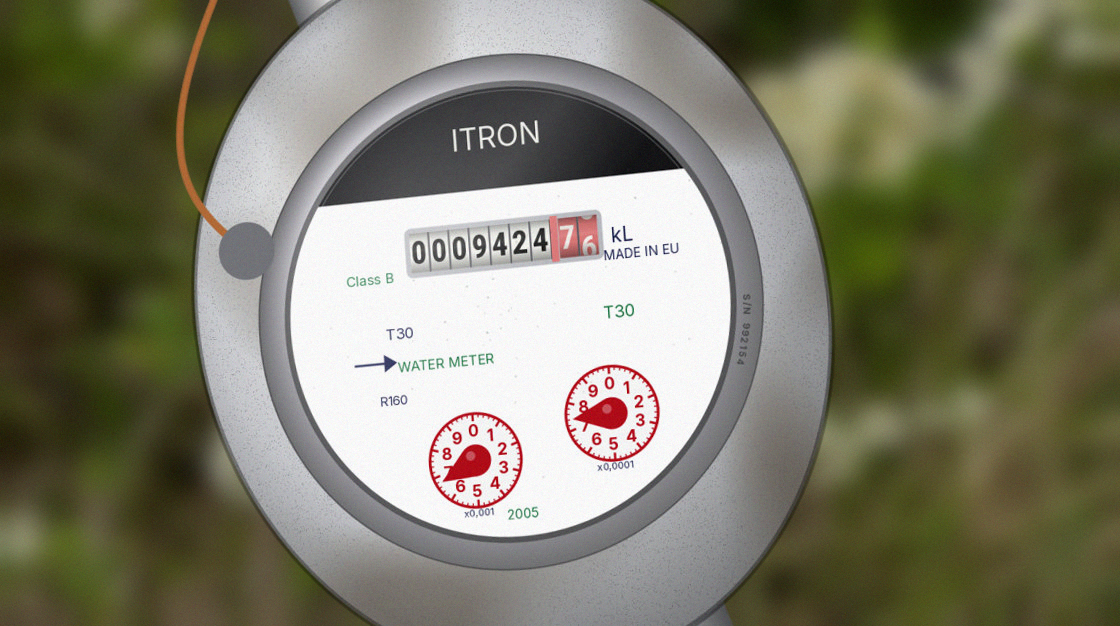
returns **9424.7567** kL
